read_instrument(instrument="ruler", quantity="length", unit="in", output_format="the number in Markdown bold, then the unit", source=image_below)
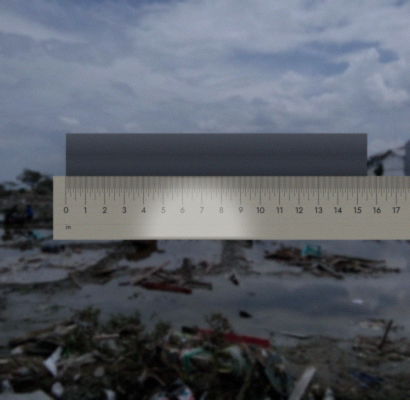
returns **15.5** in
